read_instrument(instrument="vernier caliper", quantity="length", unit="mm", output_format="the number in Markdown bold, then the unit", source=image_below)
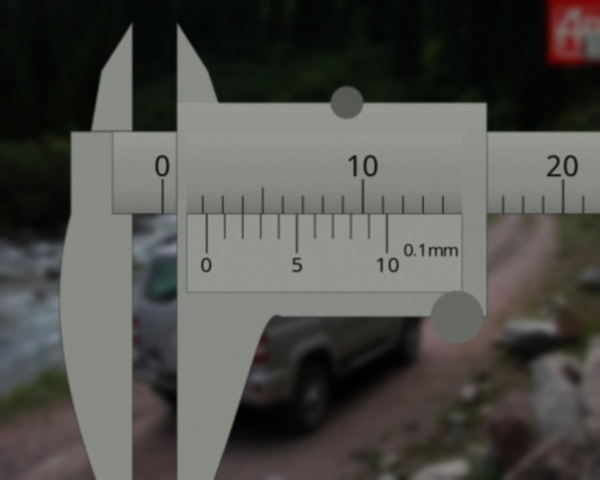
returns **2.2** mm
